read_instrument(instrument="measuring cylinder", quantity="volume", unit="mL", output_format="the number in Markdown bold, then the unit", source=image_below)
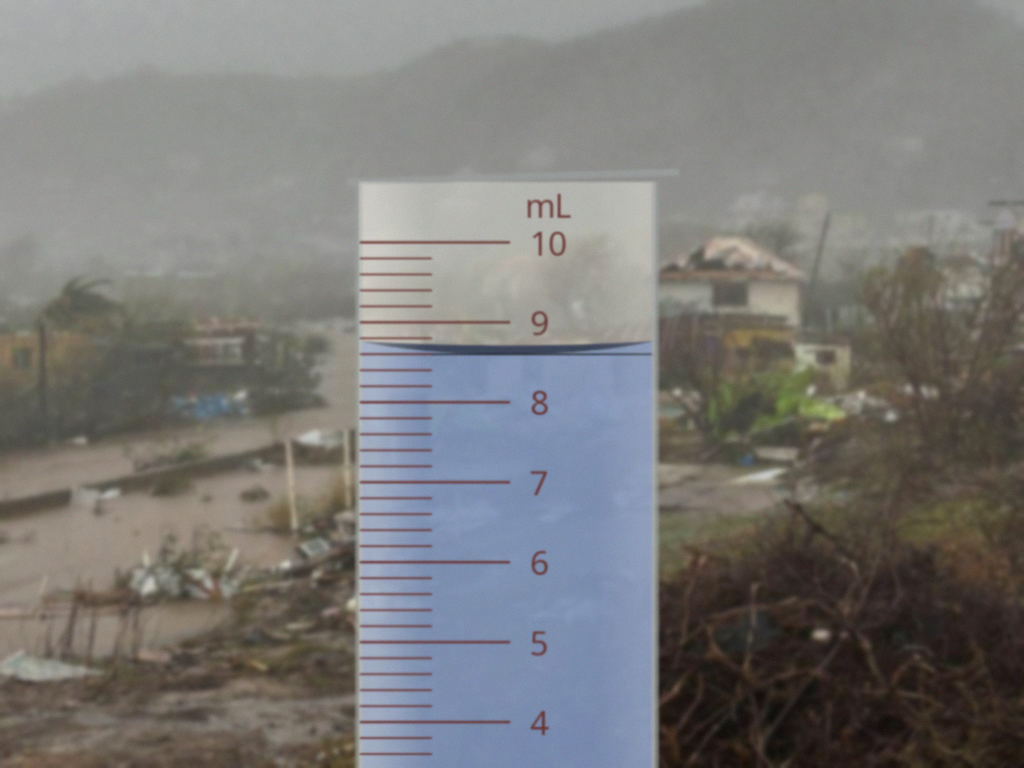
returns **8.6** mL
